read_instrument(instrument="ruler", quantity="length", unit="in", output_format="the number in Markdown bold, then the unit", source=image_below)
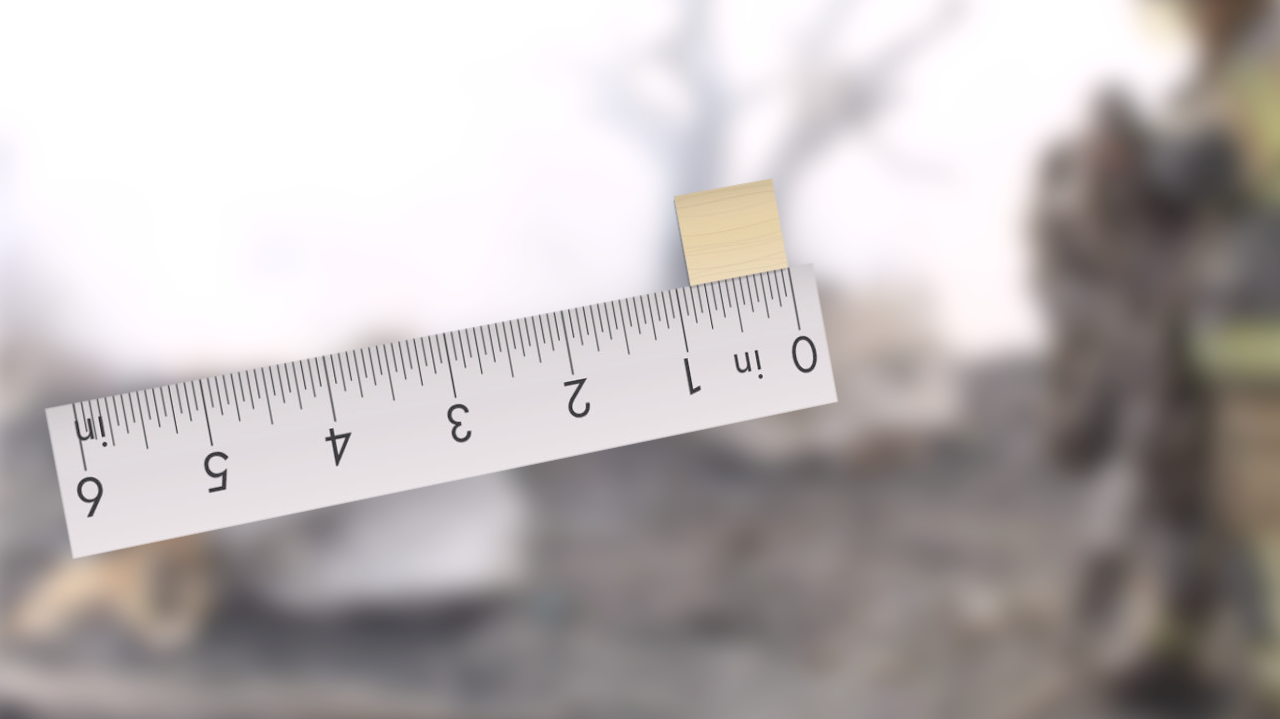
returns **0.875** in
